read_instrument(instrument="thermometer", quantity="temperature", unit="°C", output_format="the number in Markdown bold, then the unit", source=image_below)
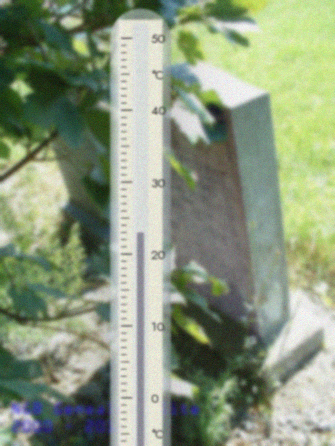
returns **23** °C
